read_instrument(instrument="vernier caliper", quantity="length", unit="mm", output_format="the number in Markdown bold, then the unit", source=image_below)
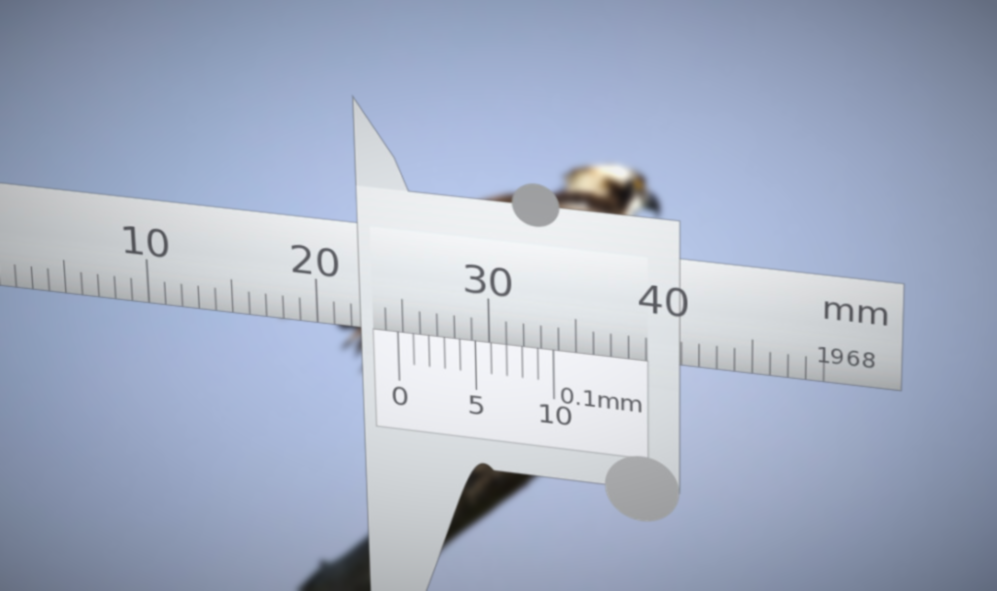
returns **24.7** mm
